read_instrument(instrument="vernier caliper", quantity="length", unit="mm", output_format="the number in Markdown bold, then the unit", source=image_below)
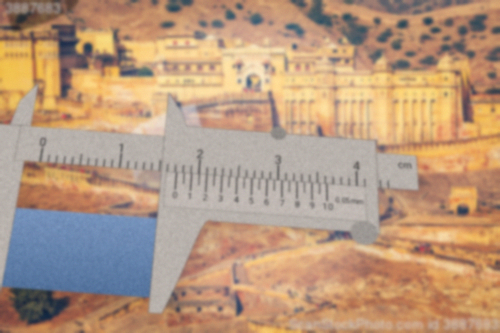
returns **17.2** mm
